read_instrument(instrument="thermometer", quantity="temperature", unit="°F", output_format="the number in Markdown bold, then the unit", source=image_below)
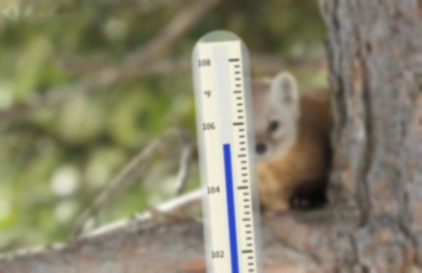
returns **105.4** °F
